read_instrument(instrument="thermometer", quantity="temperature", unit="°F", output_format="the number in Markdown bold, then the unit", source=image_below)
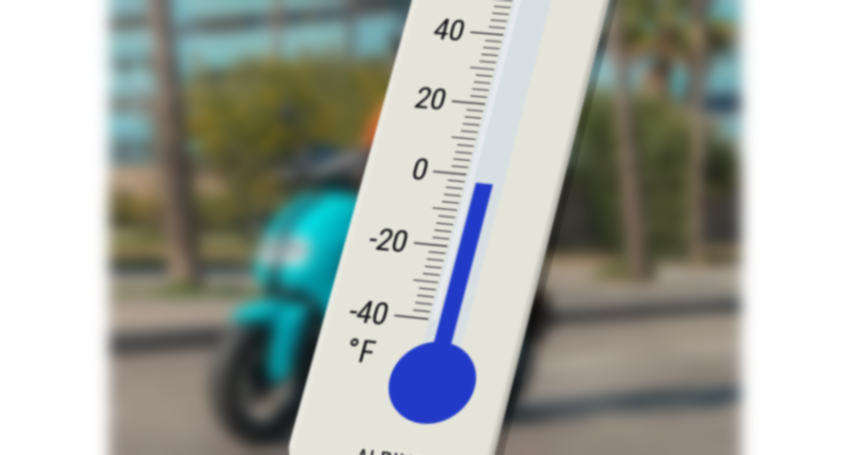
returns **-2** °F
